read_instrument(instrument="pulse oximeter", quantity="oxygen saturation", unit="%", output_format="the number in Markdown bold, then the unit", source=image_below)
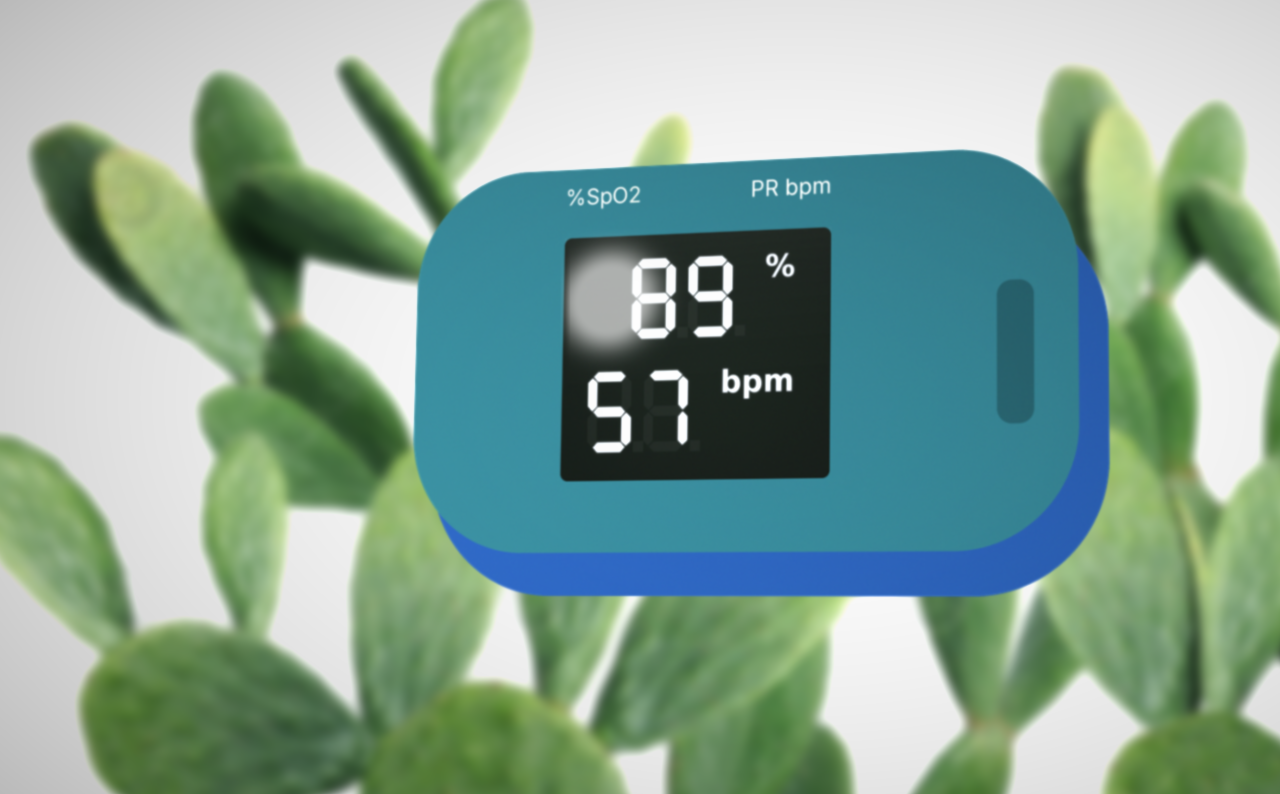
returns **89** %
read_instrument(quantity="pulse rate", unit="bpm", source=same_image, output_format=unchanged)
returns **57** bpm
